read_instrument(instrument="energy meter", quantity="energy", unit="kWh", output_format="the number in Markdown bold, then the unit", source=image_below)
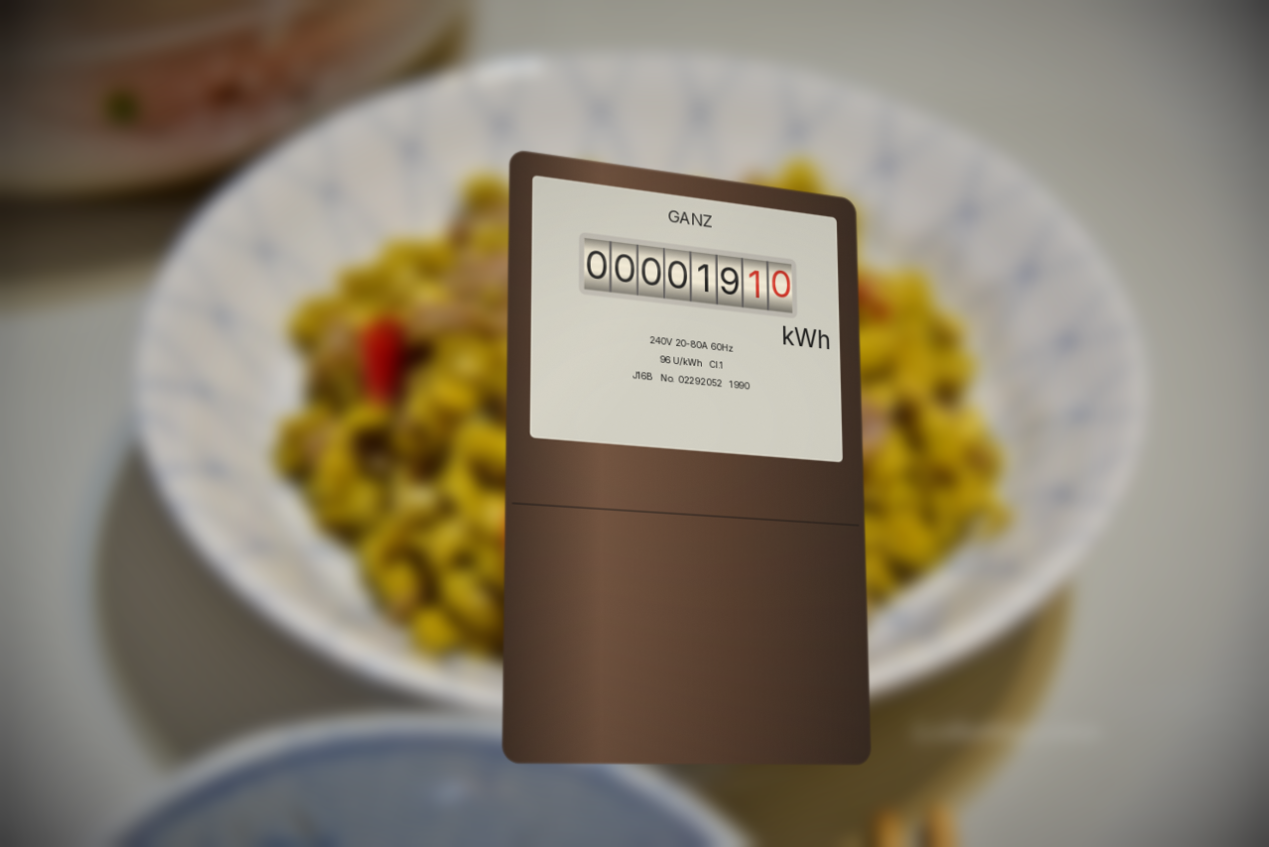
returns **19.10** kWh
